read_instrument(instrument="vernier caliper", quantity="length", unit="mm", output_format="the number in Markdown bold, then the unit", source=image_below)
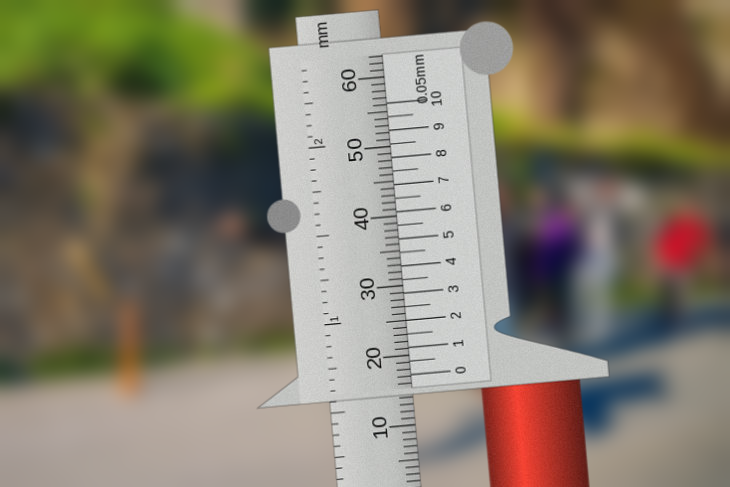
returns **17.2** mm
